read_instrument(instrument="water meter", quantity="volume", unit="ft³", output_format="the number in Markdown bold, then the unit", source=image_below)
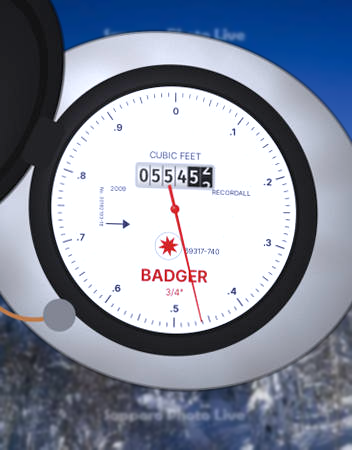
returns **55452.46** ft³
